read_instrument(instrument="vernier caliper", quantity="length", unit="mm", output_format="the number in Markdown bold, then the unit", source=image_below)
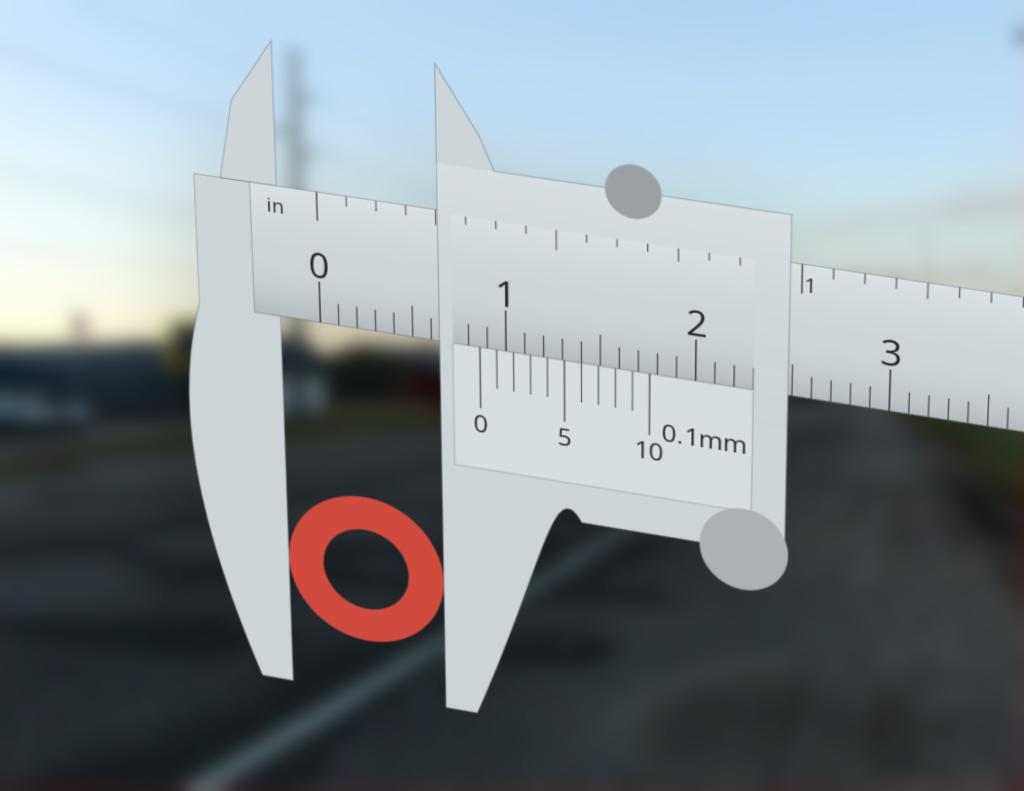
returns **8.6** mm
